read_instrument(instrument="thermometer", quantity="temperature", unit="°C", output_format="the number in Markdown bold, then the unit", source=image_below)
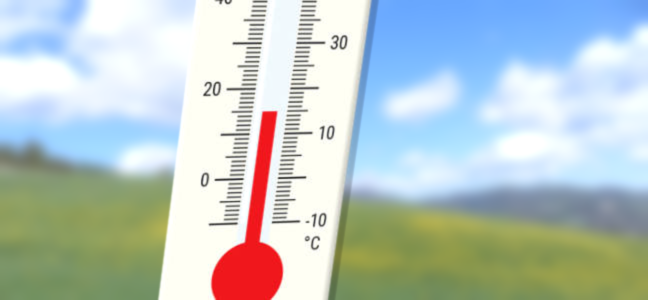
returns **15** °C
